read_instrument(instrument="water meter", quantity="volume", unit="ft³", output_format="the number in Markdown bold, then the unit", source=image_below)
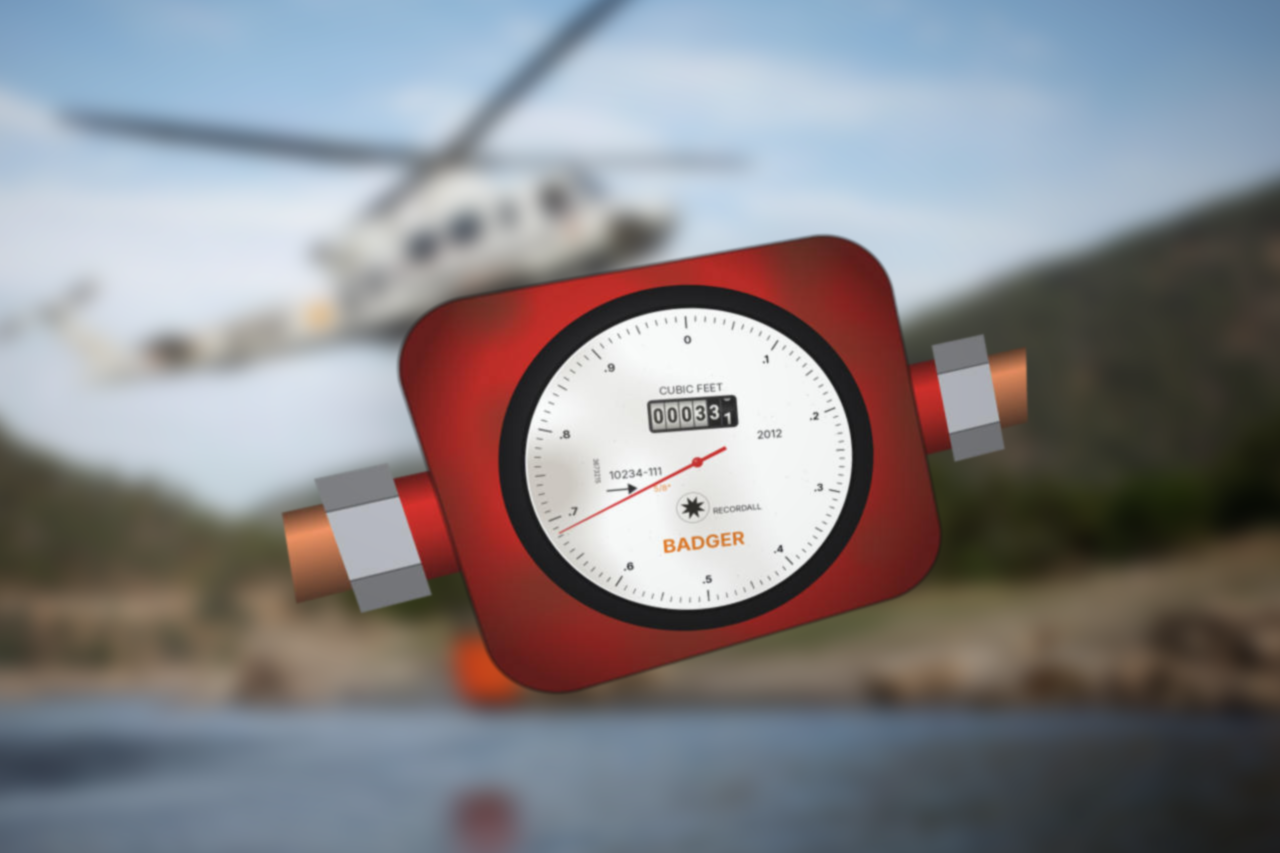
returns **330.68** ft³
